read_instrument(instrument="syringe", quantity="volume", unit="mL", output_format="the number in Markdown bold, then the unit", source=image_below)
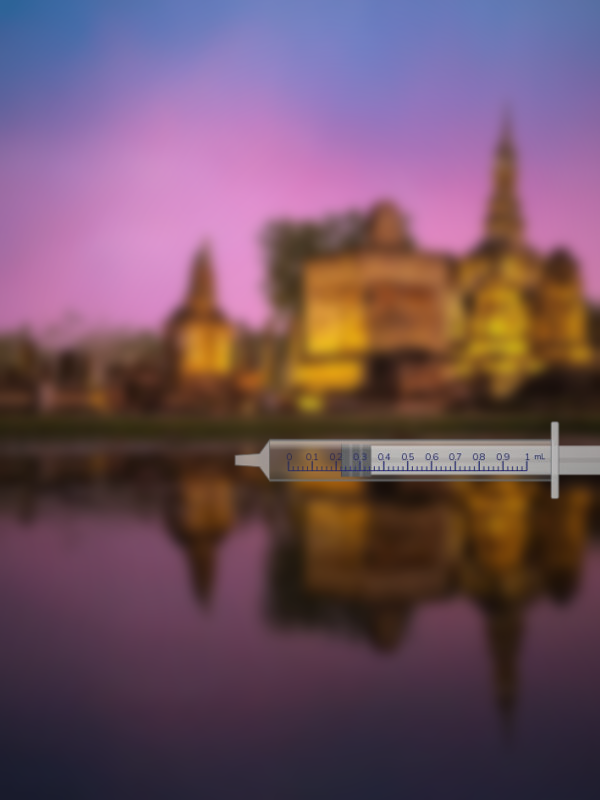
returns **0.22** mL
